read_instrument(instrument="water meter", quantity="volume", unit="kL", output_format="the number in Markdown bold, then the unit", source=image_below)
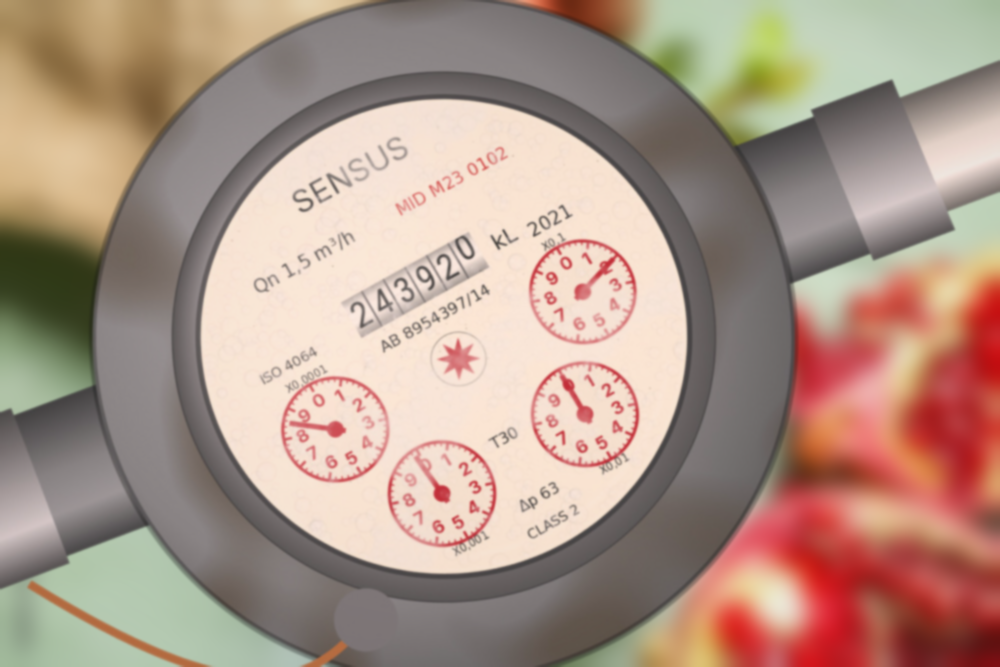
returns **243920.1998** kL
